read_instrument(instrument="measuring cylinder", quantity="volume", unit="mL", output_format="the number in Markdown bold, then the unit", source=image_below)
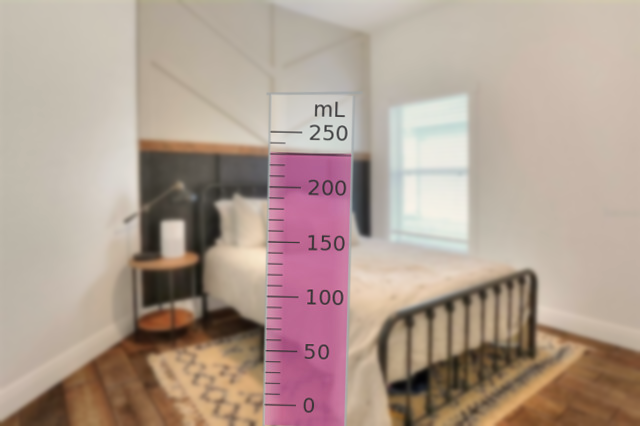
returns **230** mL
